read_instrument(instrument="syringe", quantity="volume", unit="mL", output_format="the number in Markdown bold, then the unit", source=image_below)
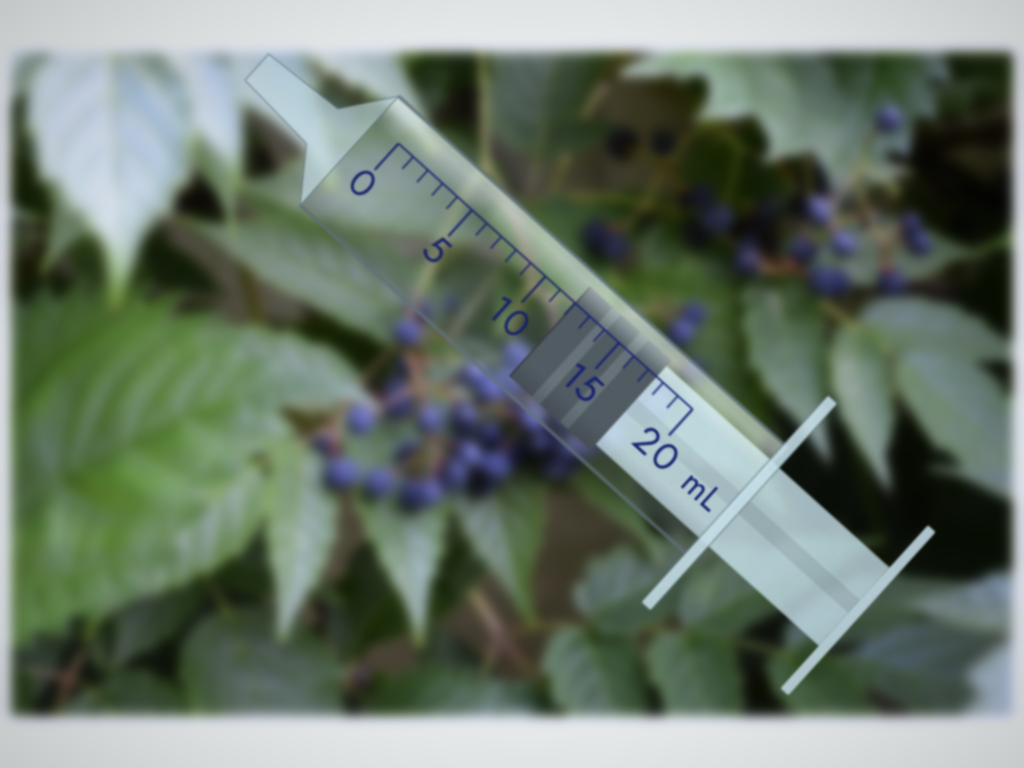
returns **12** mL
